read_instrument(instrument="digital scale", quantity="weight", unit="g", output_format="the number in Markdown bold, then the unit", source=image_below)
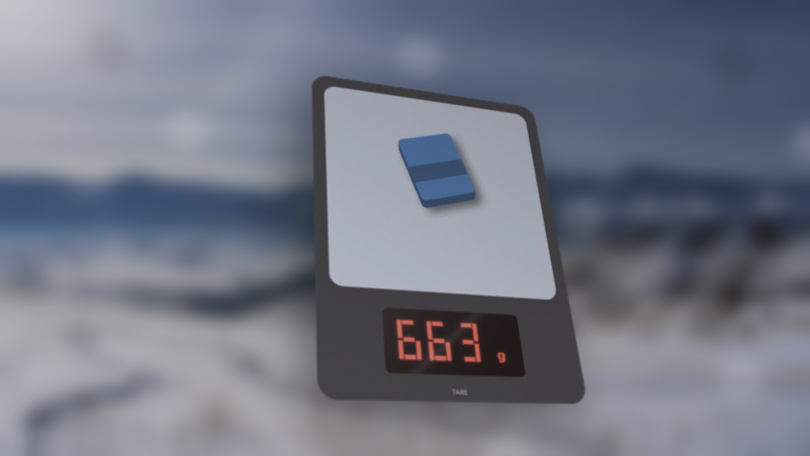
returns **663** g
